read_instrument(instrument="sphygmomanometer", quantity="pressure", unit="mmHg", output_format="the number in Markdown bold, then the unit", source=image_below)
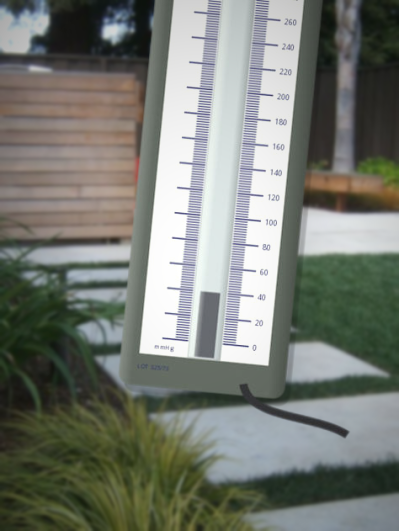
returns **40** mmHg
